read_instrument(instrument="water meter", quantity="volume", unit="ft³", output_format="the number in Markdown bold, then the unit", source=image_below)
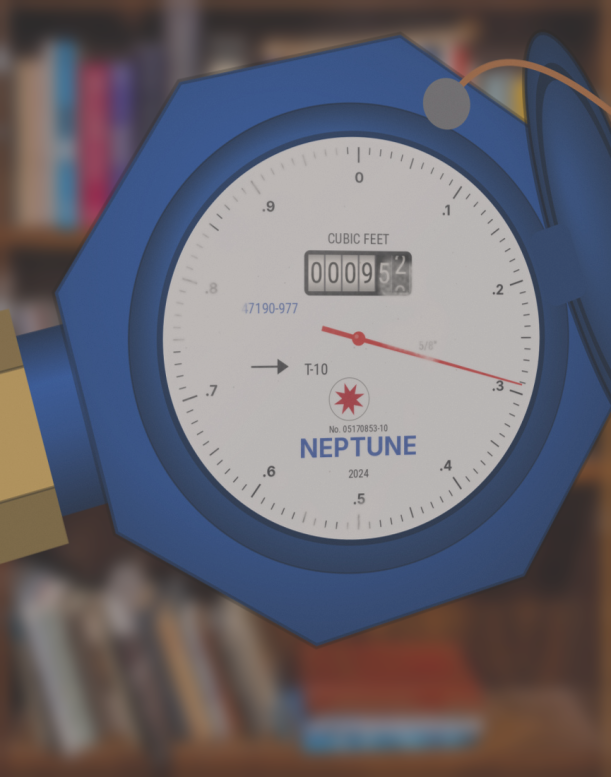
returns **952.29** ft³
